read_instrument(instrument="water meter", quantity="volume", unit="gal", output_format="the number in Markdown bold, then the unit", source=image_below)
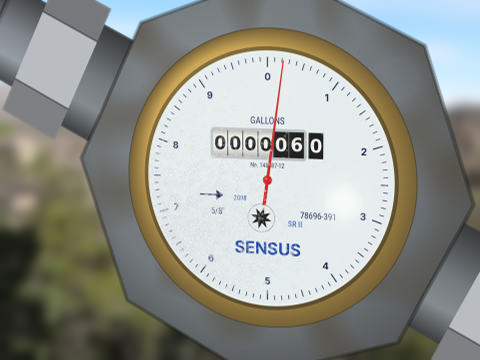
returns **60.2** gal
